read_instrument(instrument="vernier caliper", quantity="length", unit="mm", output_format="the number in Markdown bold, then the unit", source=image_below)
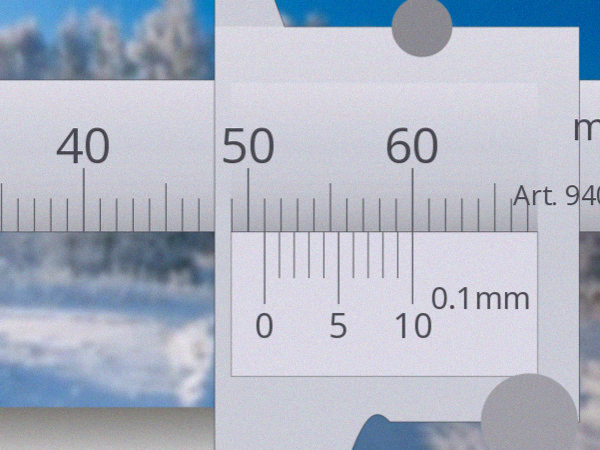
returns **51.0** mm
